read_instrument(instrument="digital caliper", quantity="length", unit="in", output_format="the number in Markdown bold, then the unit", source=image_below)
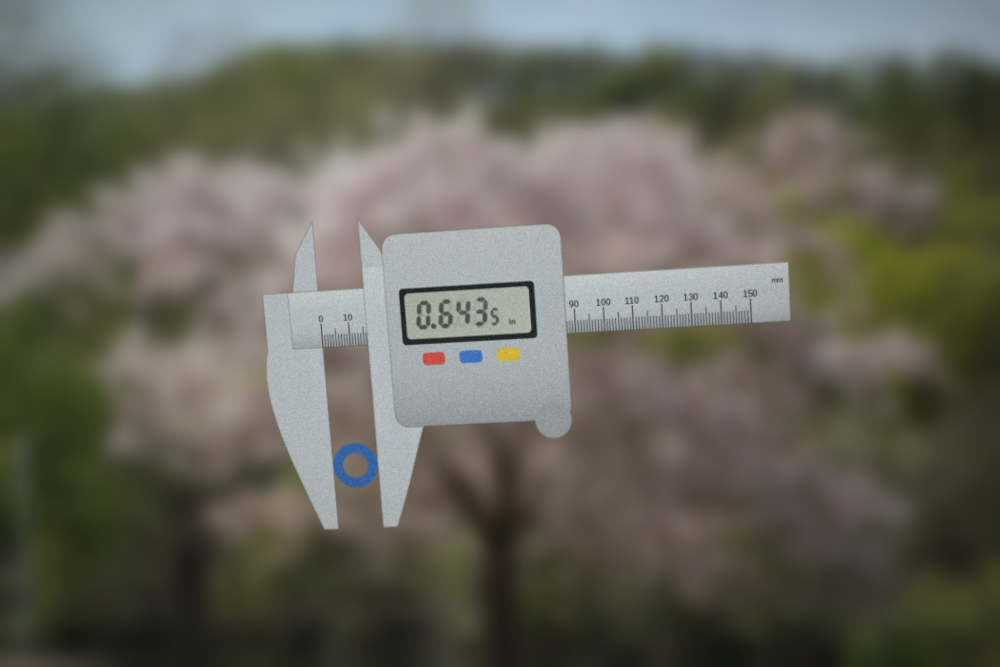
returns **0.6435** in
